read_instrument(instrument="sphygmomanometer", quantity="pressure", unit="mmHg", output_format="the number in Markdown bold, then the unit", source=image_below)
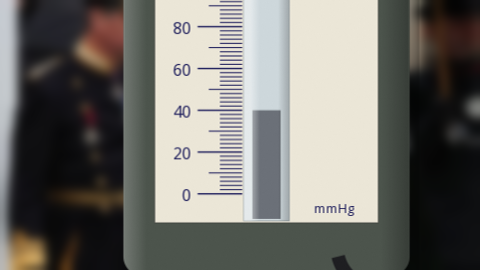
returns **40** mmHg
